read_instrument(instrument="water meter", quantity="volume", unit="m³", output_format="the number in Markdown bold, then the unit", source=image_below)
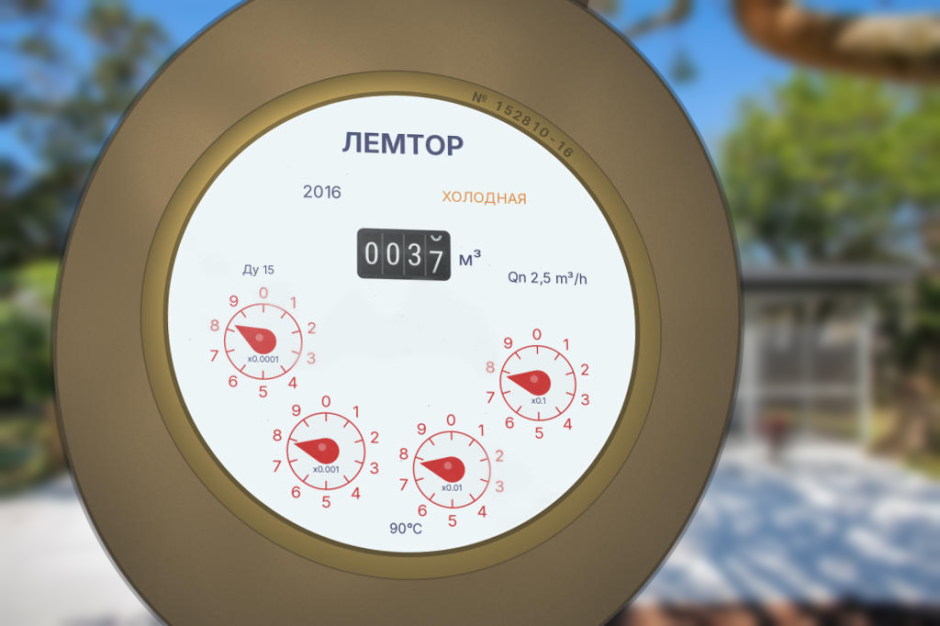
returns **36.7778** m³
